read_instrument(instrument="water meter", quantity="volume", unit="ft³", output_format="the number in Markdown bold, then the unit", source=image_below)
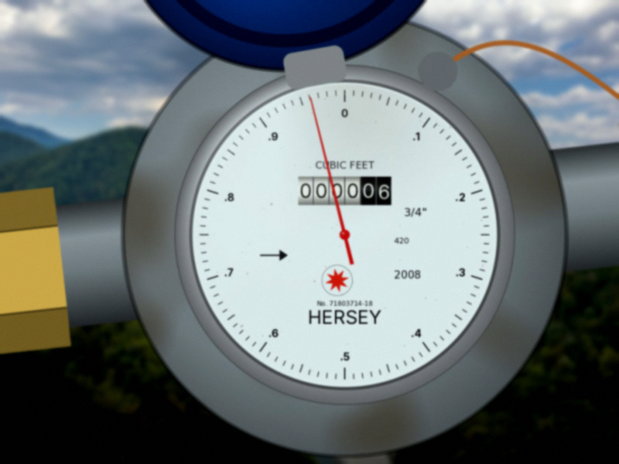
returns **5.96** ft³
